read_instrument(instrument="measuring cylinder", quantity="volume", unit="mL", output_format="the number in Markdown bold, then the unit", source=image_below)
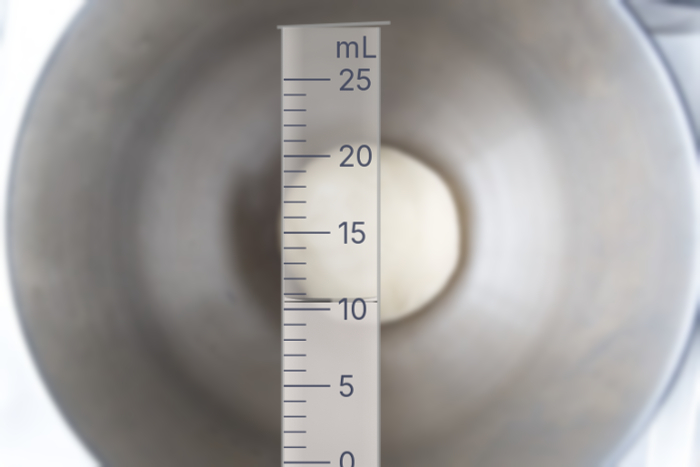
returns **10.5** mL
